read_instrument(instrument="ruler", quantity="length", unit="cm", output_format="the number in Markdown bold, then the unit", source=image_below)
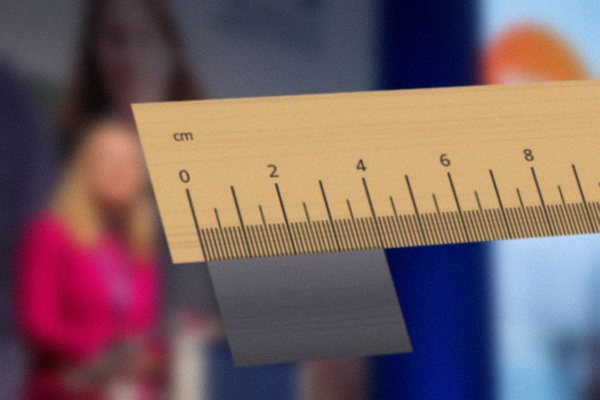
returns **4** cm
